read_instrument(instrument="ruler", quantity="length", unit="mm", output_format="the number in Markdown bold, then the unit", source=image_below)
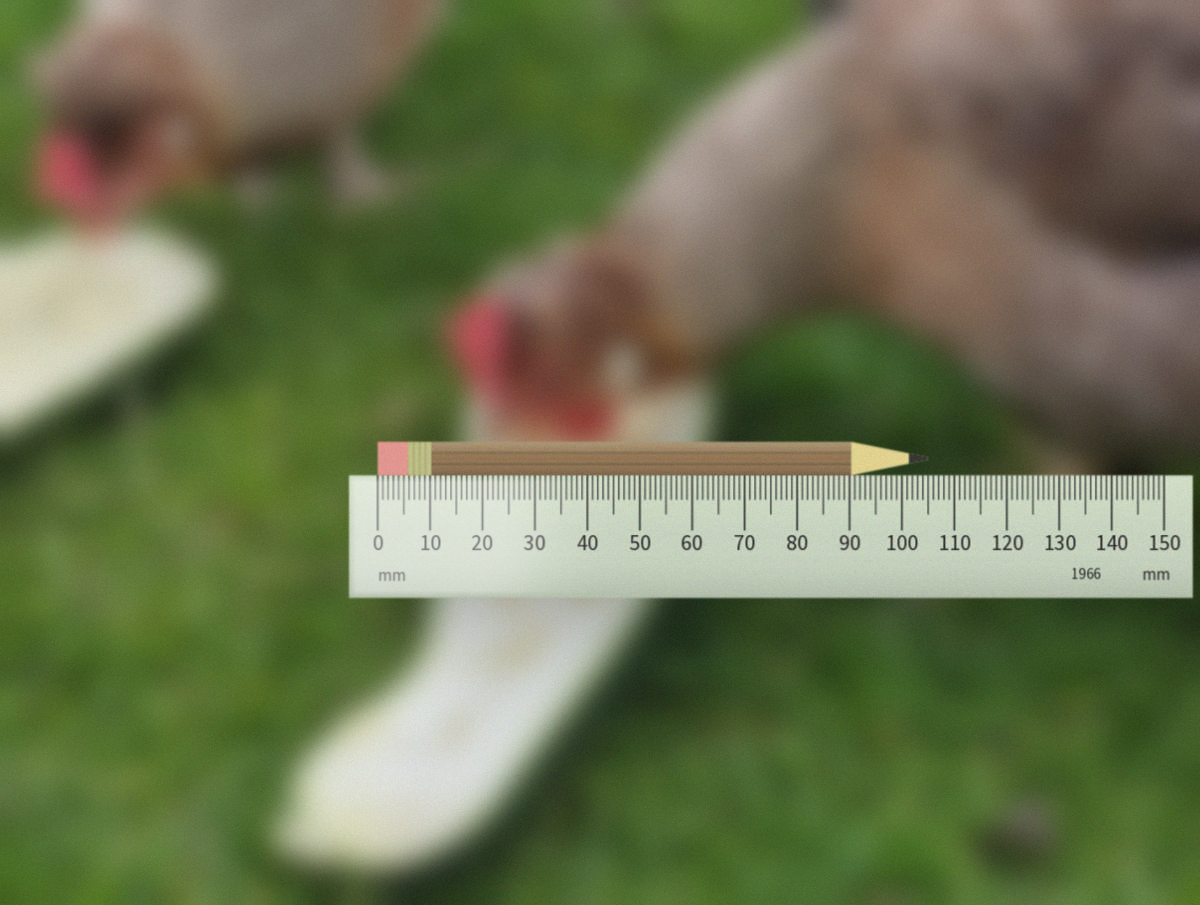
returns **105** mm
